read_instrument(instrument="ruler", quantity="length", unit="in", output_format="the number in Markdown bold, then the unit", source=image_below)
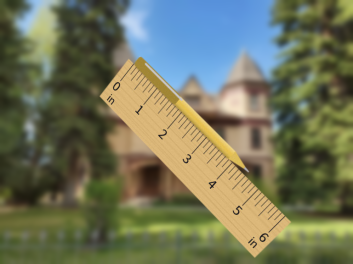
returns **4.5** in
